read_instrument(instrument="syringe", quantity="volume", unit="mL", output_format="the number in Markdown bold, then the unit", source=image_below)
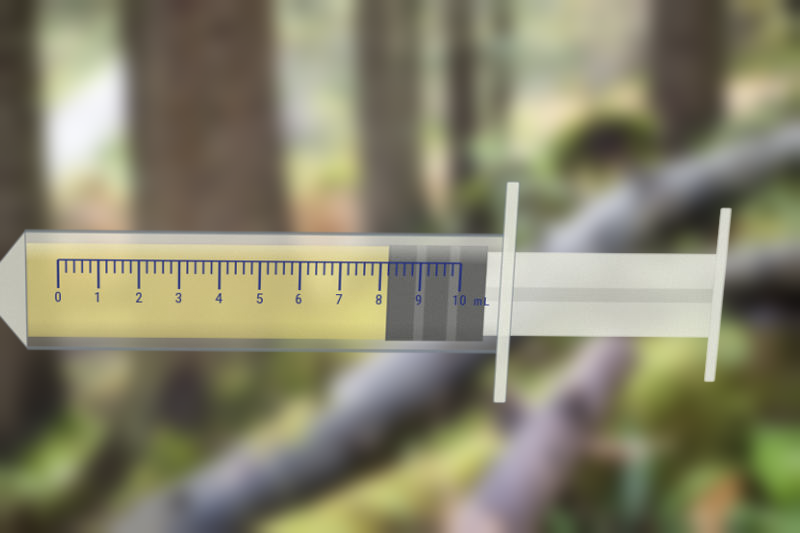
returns **8.2** mL
